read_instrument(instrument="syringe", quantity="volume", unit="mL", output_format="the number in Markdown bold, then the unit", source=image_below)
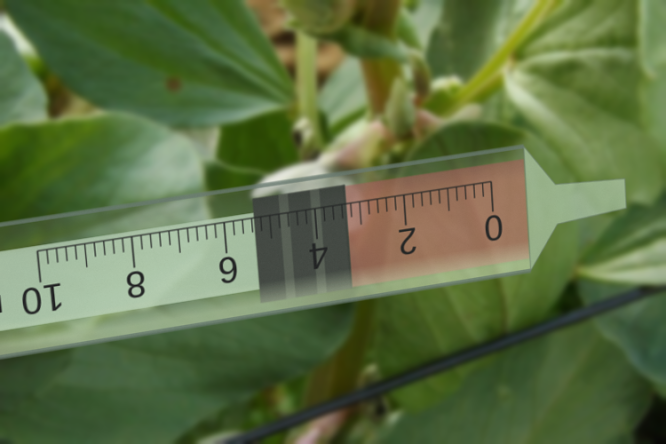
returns **3.3** mL
